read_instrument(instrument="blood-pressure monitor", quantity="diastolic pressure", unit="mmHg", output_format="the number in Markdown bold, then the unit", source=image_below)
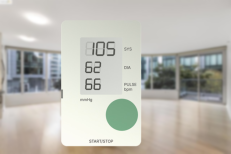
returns **62** mmHg
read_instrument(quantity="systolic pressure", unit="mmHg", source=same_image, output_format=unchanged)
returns **105** mmHg
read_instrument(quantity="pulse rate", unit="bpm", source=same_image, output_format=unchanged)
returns **66** bpm
